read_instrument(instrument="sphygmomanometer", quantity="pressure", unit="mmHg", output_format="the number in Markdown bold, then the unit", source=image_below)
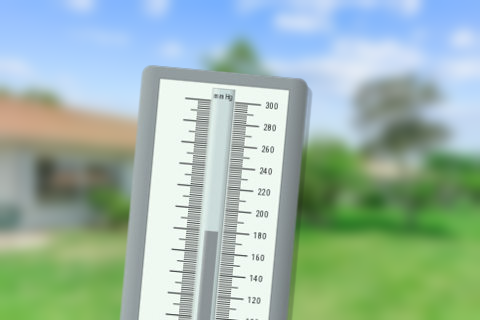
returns **180** mmHg
